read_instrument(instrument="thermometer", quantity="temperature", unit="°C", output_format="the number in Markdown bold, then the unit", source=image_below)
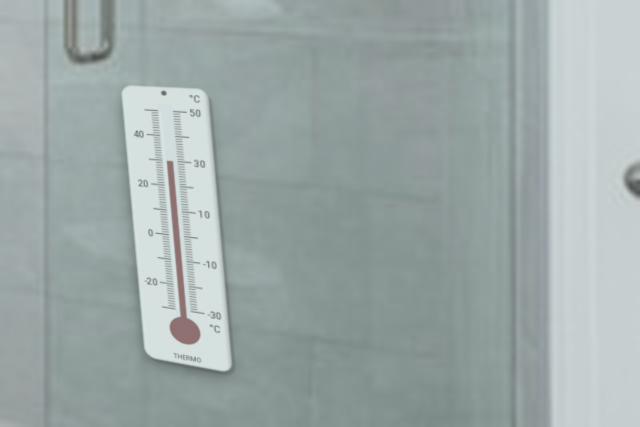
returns **30** °C
